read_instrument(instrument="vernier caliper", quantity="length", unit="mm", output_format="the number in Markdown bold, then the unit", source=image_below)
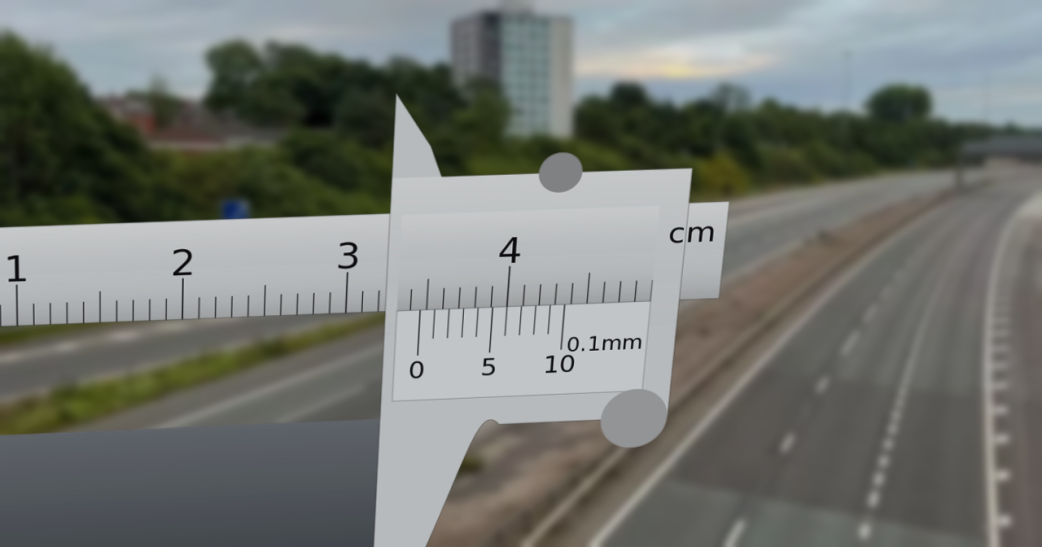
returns **34.6** mm
